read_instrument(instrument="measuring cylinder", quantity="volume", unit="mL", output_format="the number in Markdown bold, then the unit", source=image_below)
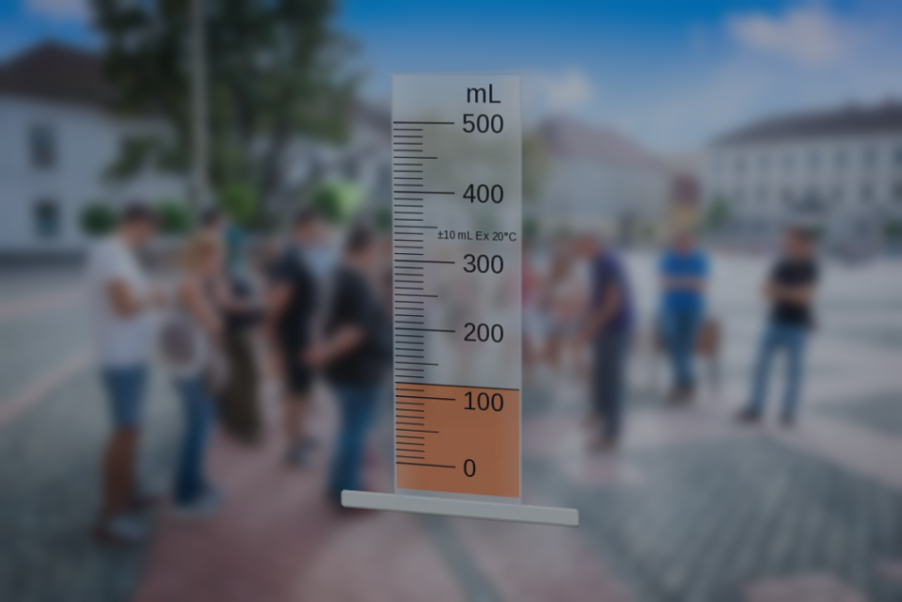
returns **120** mL
